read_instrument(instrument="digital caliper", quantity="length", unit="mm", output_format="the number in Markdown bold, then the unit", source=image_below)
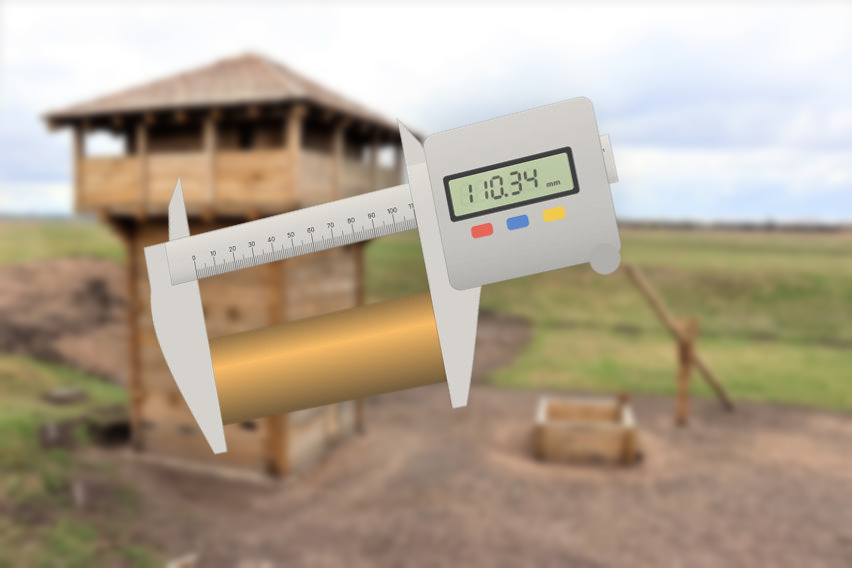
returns **110.34** mm
